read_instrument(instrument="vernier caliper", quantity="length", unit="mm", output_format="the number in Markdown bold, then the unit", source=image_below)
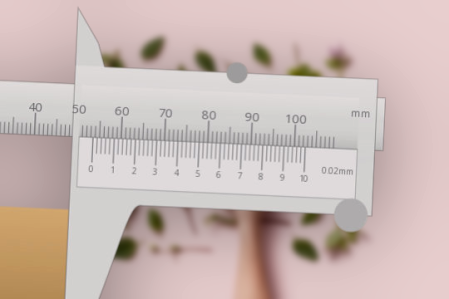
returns **53.5** mm
